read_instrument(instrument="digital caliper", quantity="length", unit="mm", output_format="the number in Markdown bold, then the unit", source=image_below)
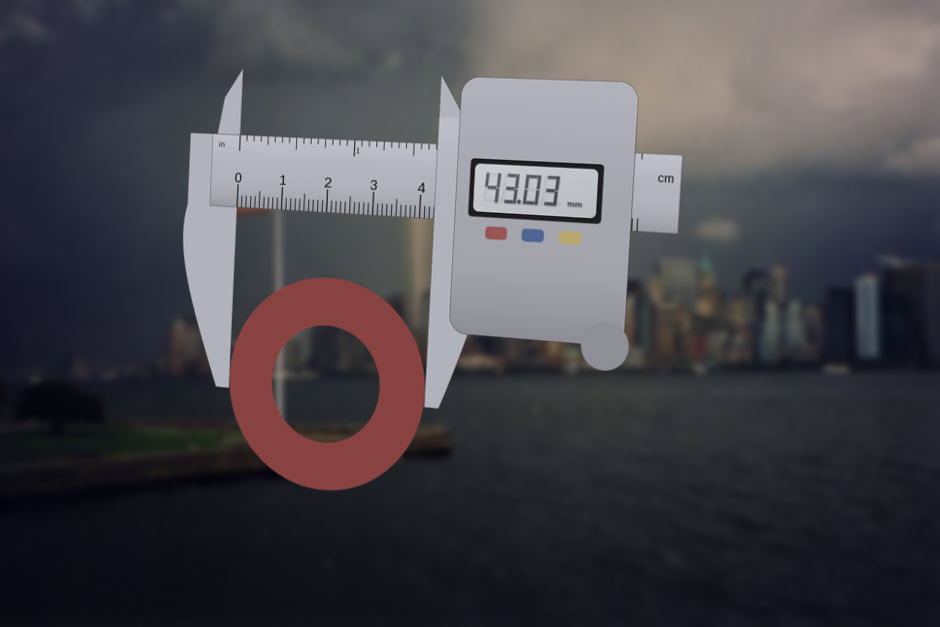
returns **43.03** mm
